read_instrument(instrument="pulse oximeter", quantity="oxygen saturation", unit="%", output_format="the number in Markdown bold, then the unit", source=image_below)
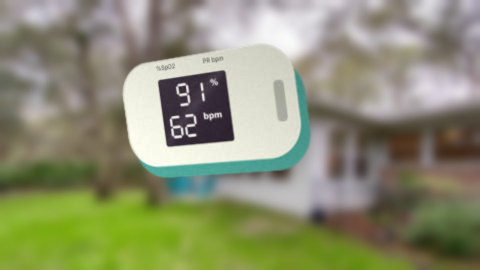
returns **91** %
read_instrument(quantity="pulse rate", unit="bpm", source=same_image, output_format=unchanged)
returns **62** bpm
